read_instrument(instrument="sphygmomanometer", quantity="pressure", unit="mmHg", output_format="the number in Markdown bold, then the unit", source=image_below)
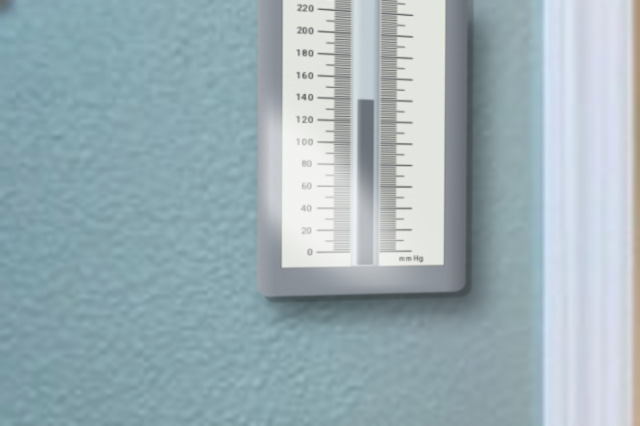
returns **140** mmHg
